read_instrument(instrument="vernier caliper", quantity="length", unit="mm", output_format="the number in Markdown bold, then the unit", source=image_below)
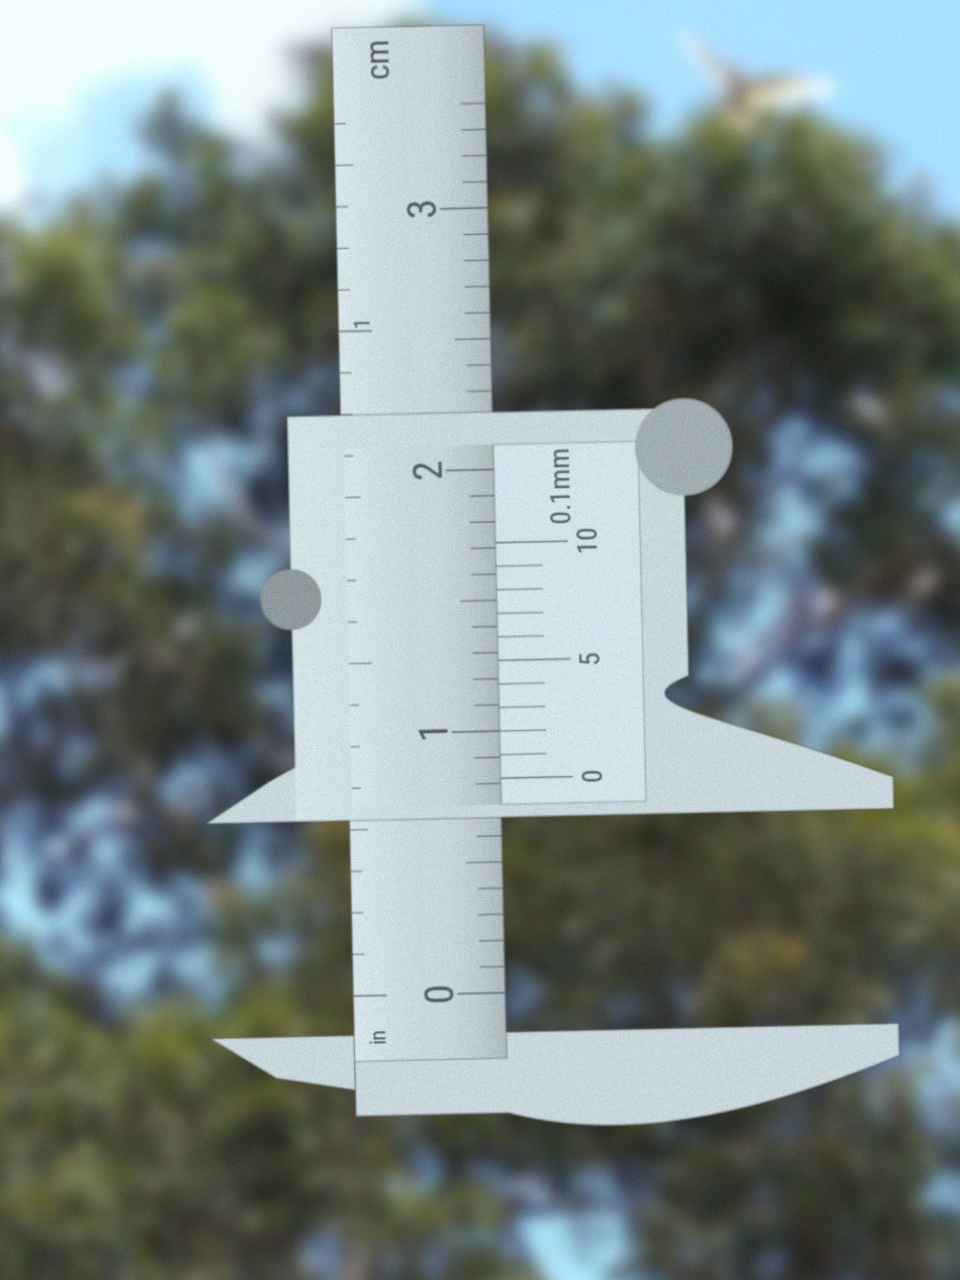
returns **8.2** mm
